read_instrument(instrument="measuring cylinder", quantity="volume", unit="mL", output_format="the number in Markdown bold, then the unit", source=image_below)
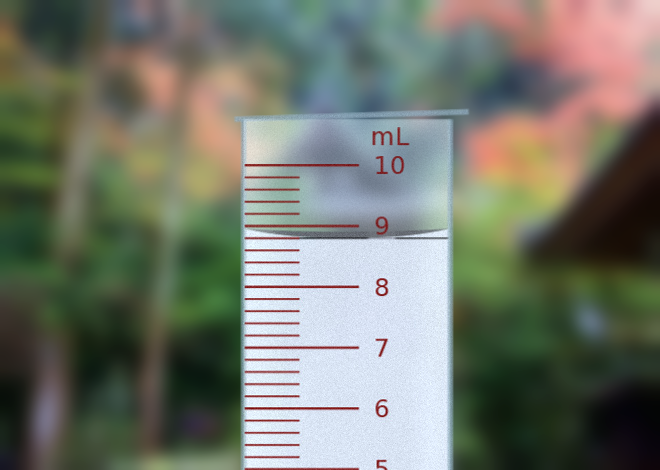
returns **8.8** mL
